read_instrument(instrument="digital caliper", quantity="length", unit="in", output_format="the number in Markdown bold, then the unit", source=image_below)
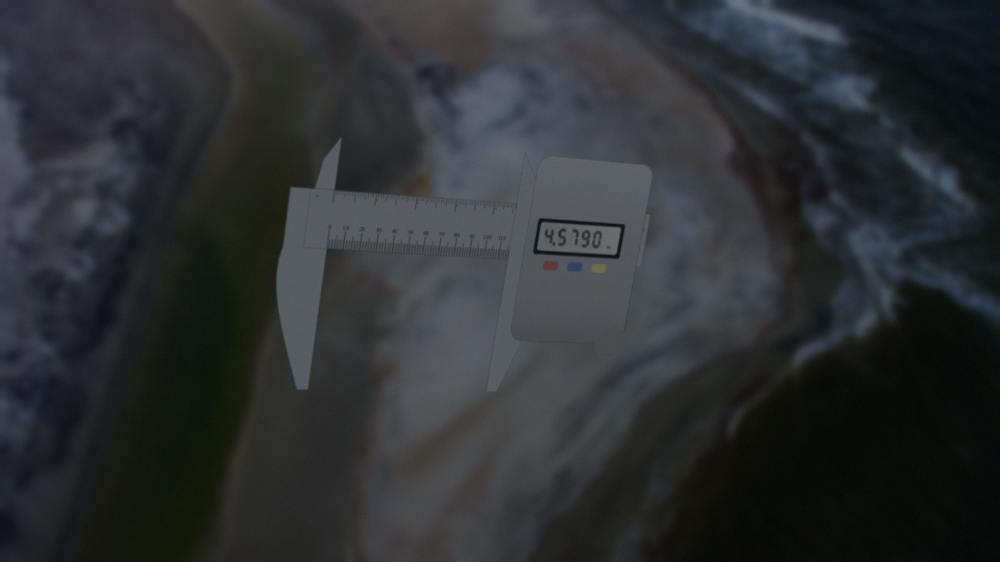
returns **4.5790** in
